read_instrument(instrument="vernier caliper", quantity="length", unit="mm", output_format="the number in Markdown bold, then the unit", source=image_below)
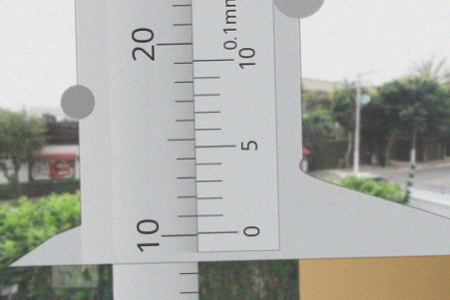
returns **10.1** mm
